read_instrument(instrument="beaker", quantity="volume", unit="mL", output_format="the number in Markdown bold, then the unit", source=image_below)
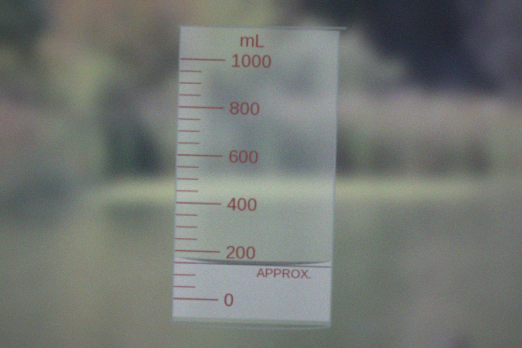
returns **150** mL
